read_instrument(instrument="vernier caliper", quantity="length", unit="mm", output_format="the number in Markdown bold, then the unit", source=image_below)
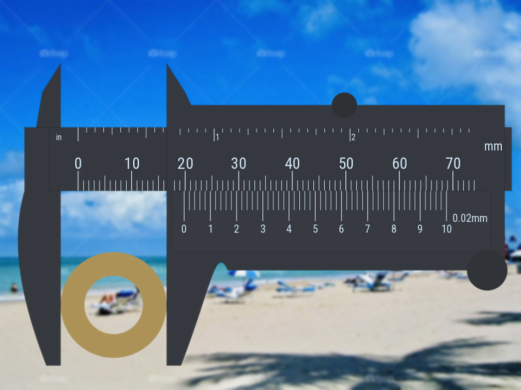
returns **19.8** mm
